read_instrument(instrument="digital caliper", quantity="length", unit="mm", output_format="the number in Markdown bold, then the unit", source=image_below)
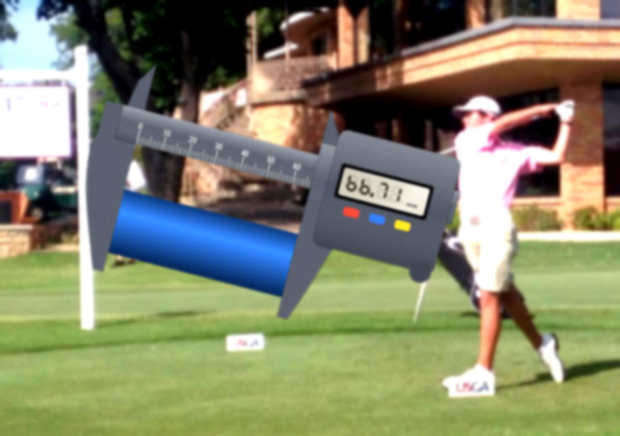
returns **66.71** mm
